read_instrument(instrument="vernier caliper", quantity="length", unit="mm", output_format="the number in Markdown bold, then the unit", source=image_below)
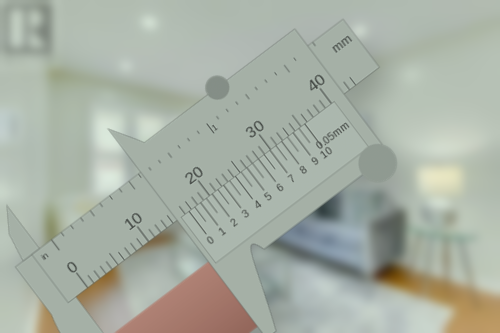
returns **16.6** mm
